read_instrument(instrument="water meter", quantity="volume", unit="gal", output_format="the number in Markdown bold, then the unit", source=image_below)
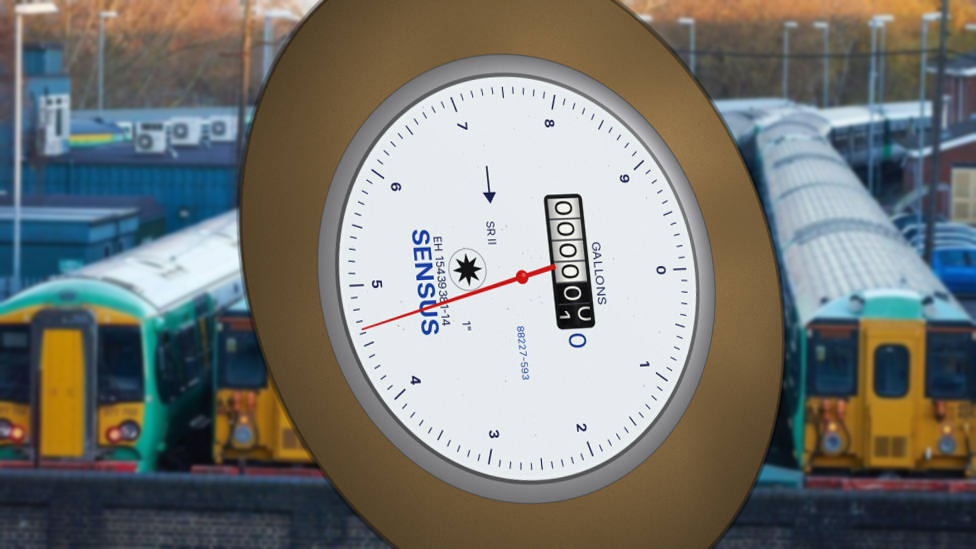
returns **4.6** gal
